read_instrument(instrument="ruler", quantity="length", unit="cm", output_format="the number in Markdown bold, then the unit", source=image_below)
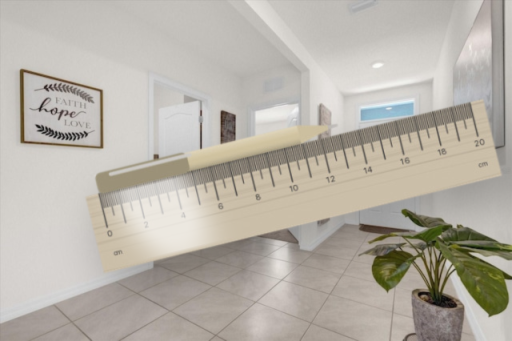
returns **13** cm
